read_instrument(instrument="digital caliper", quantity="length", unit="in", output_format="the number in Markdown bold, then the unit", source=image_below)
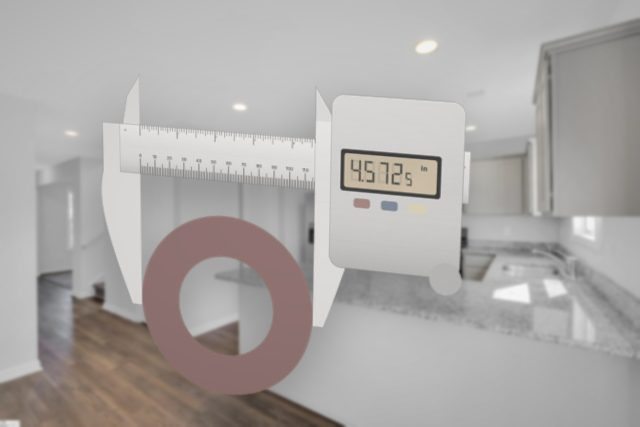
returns **4.5725** in
